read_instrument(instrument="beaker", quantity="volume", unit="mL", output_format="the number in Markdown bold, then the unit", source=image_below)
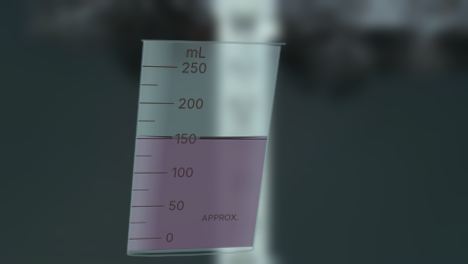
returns **150** mL
